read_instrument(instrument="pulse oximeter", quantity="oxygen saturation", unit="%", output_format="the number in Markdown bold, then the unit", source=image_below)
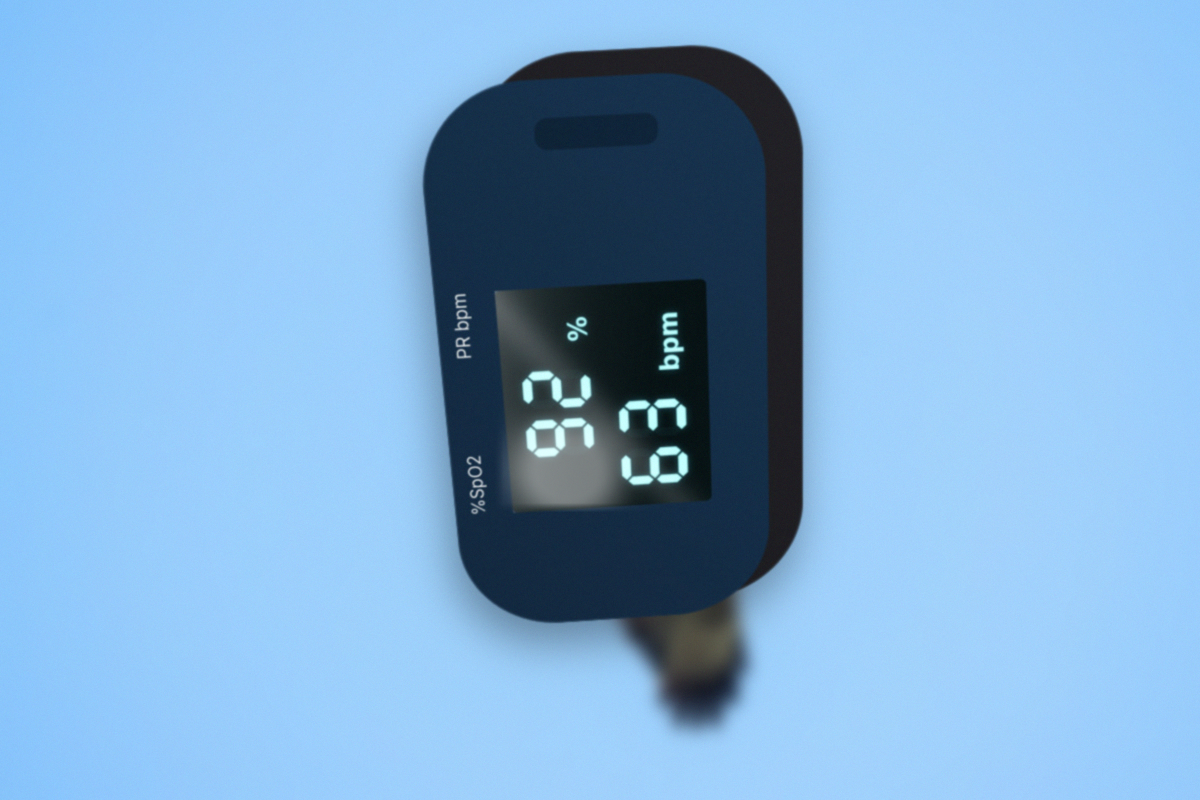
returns **92** %
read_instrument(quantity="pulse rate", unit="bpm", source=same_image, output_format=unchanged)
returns **63** bpm
